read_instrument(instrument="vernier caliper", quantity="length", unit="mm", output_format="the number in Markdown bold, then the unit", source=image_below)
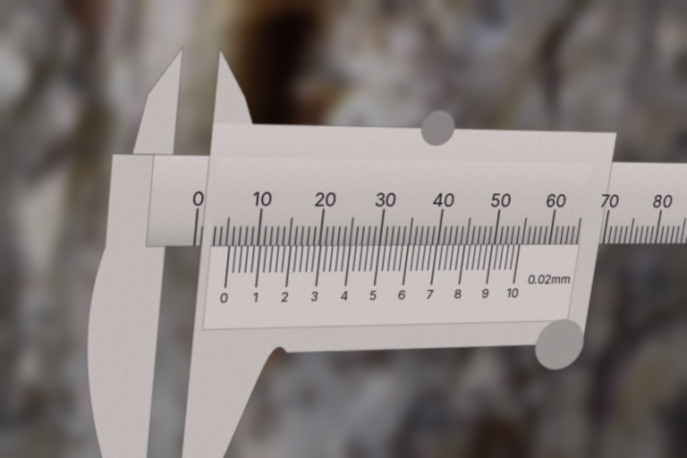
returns **5.5** mm
